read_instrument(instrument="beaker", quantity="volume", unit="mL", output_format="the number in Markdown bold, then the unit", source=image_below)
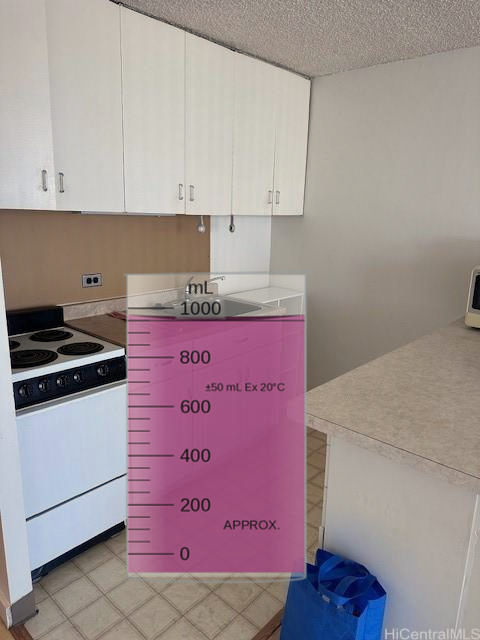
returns **950** mL
